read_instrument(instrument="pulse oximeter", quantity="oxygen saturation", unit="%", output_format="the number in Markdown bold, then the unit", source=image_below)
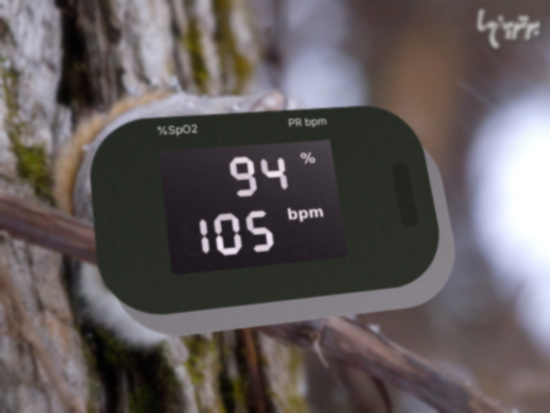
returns **94** %
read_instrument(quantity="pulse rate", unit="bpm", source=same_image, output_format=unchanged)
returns **105** bpm
